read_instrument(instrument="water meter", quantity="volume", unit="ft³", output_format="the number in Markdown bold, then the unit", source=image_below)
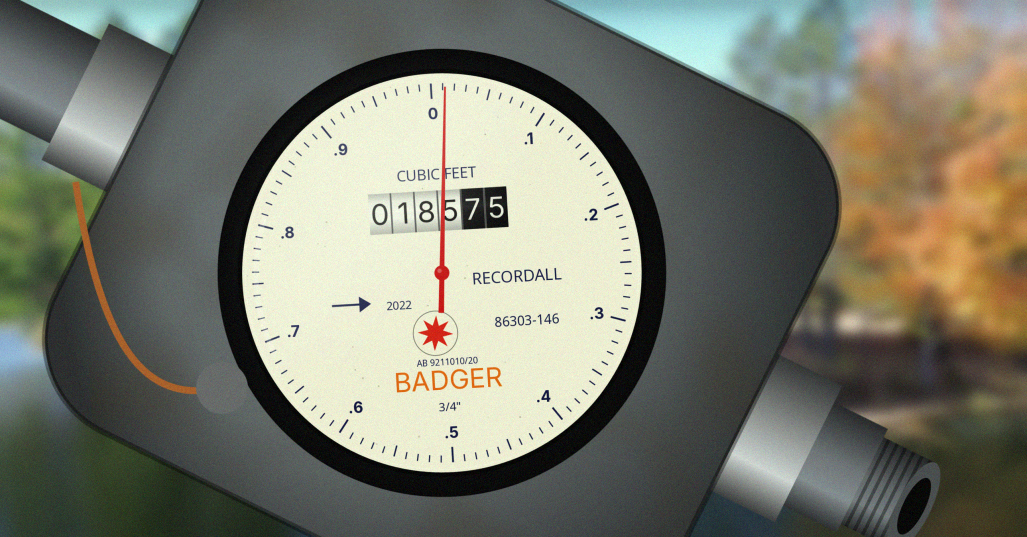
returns **18575.01** ft³
